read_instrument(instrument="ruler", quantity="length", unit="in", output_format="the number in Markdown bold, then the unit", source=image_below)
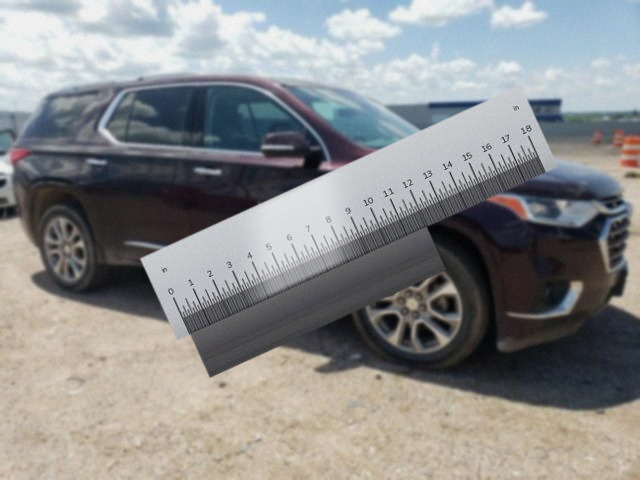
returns **12** in
